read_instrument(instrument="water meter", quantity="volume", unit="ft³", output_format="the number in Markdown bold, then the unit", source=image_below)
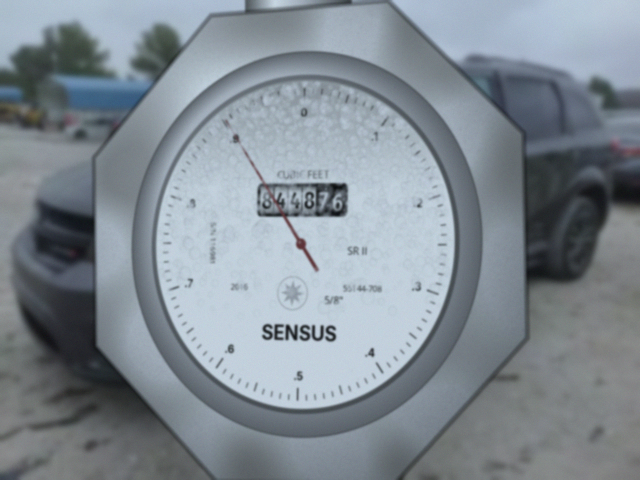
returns **844875.90** ft³
